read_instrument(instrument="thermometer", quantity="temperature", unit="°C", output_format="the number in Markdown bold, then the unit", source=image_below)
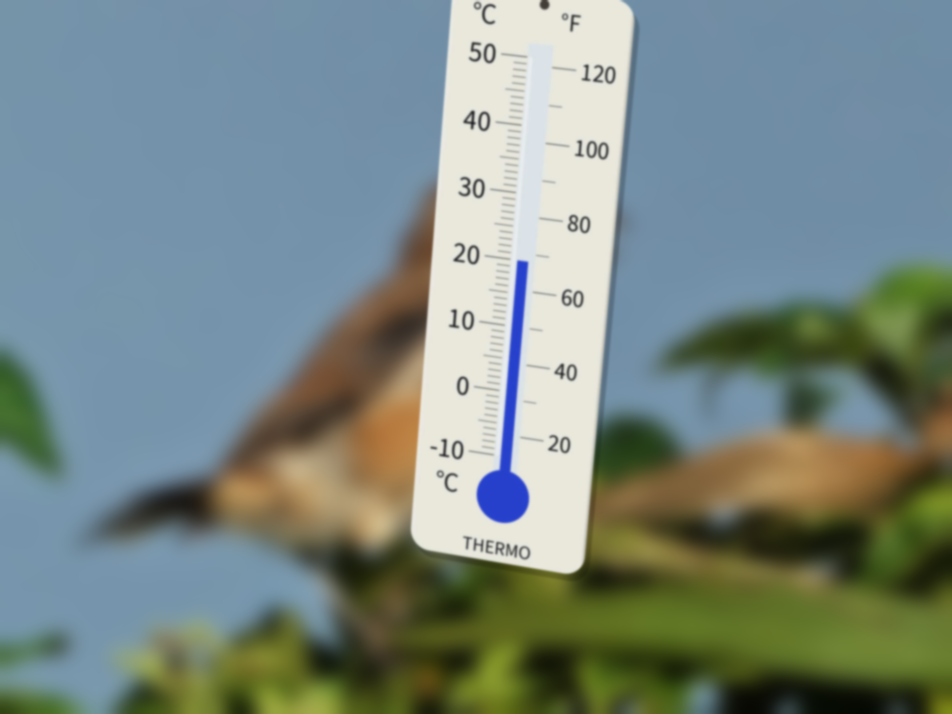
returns **20** °C
